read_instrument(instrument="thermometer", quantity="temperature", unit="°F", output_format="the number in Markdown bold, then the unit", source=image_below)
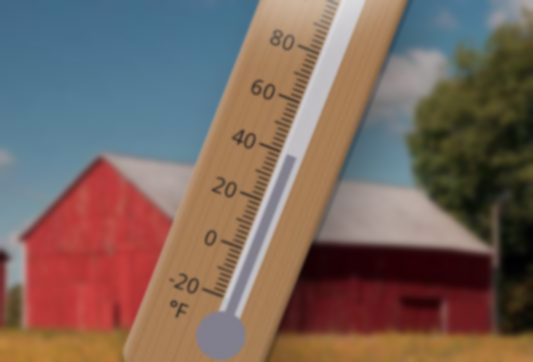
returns **40** °F
